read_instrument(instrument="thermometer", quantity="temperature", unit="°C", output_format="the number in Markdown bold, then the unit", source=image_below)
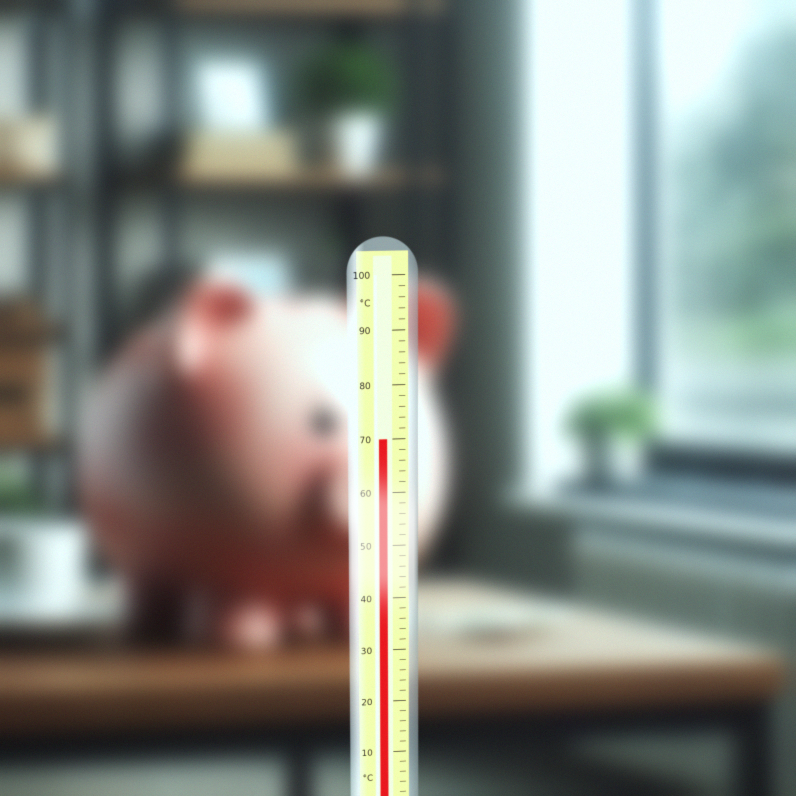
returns **70** °C
